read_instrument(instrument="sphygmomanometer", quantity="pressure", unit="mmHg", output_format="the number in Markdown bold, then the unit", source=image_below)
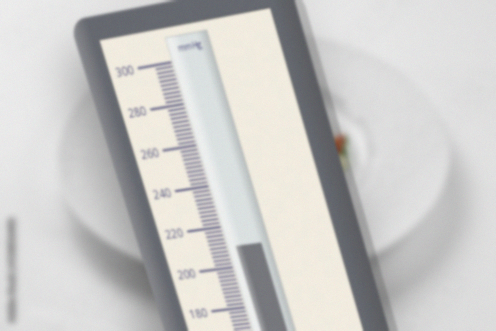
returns **210** mmHg
